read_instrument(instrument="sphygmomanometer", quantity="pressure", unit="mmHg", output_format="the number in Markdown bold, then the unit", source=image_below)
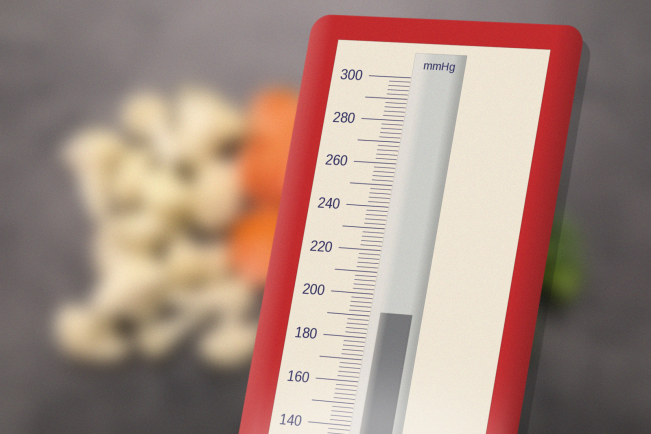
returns **192** mmHg
